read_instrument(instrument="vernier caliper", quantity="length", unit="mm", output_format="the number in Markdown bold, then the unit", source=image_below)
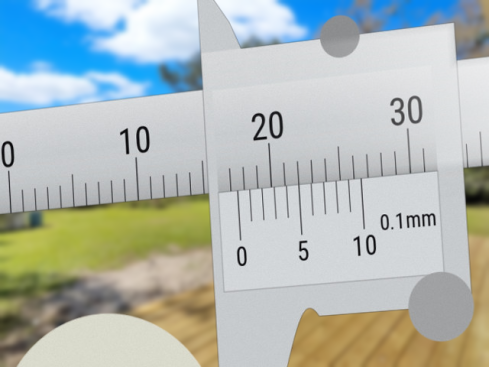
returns **17.5** mm
